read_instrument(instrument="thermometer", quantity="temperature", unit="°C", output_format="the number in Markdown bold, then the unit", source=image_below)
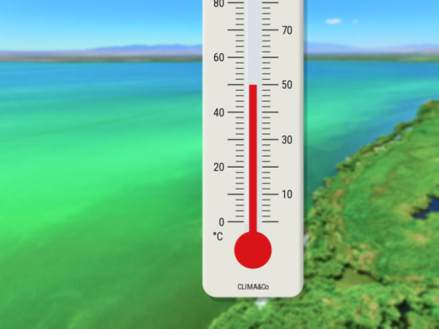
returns **50** °C
